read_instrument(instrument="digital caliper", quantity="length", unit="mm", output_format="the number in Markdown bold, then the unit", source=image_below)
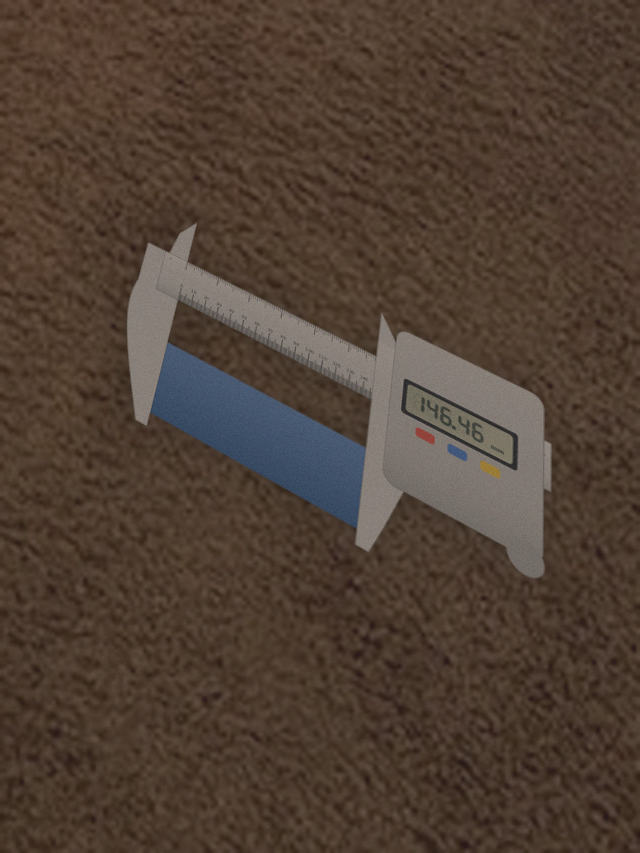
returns **146.46** mm
